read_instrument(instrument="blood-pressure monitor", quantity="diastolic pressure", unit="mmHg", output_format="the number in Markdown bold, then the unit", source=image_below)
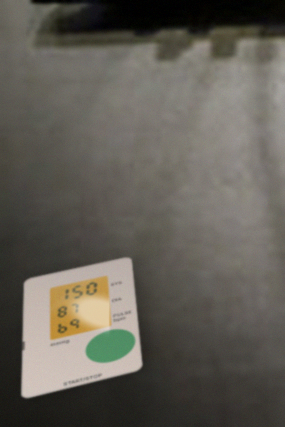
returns **87** mmHg
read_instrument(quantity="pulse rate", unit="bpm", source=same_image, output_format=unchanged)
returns **69** bpm
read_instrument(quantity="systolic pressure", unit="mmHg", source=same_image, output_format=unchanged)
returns **150** mmHg
